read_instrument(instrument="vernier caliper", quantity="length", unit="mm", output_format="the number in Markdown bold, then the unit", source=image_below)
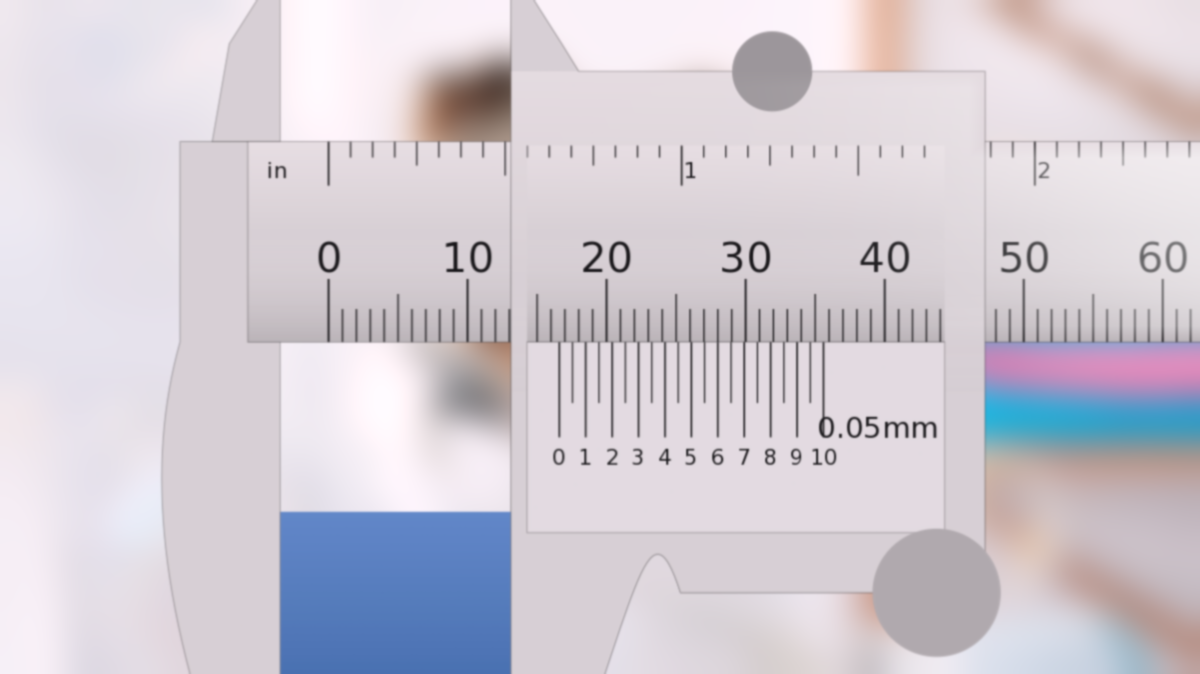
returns **16.6** mm
